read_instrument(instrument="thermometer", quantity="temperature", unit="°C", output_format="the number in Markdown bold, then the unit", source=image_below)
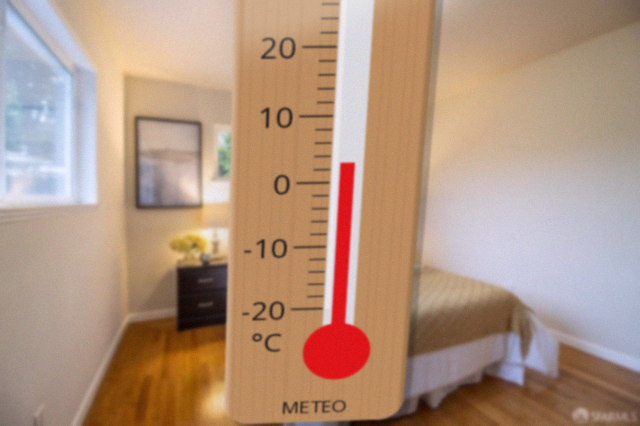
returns **3** °C
